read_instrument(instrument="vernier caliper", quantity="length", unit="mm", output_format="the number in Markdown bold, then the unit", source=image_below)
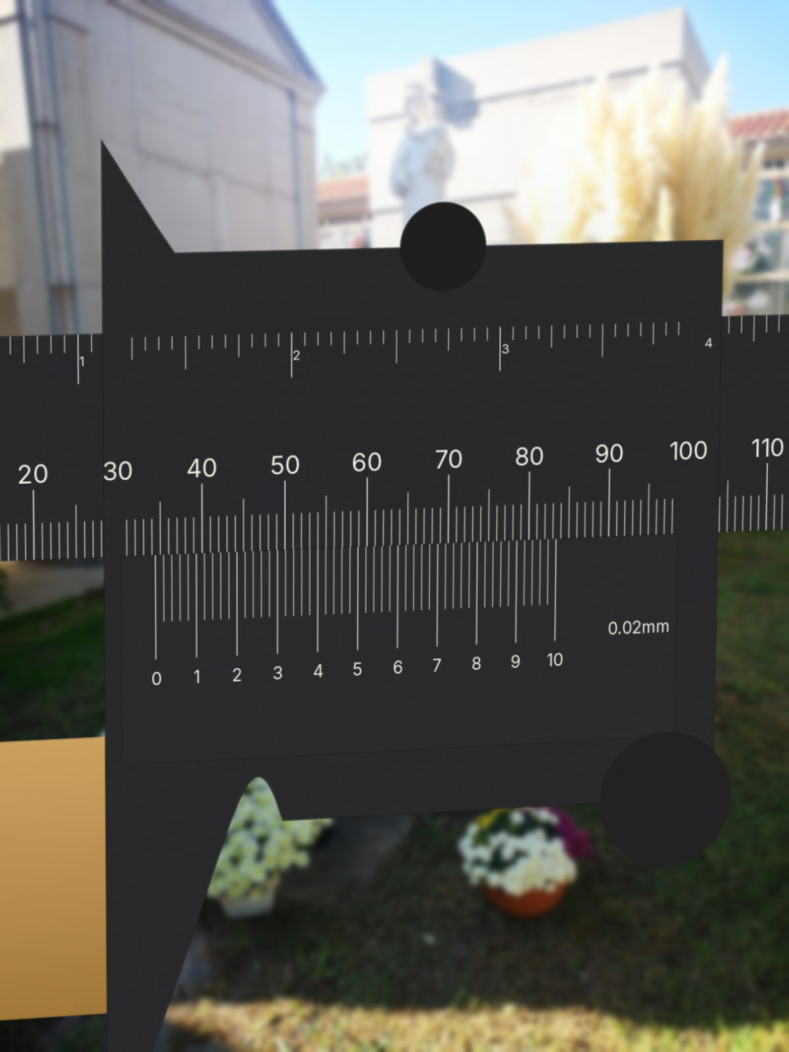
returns **34.4** mm
